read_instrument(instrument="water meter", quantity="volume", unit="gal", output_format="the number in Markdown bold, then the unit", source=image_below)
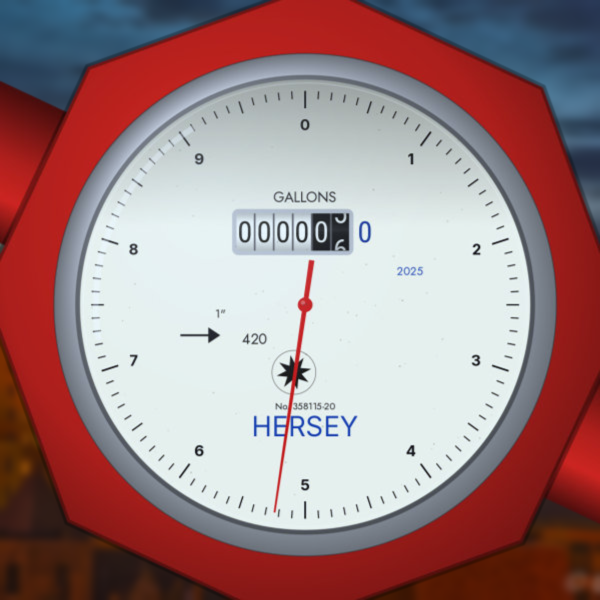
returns **55.2** gal
